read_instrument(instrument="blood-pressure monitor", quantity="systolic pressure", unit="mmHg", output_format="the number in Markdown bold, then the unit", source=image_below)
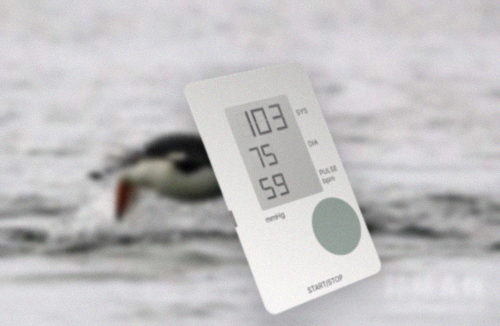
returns **103** mmHg
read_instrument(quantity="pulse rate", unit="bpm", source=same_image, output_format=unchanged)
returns **59** bpm
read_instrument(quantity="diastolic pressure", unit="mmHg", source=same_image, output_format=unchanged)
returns **75** mmHg
